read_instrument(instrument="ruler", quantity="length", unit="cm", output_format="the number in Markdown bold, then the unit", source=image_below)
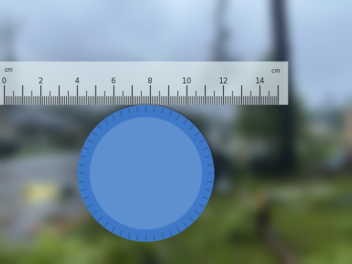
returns **7.5** cm
